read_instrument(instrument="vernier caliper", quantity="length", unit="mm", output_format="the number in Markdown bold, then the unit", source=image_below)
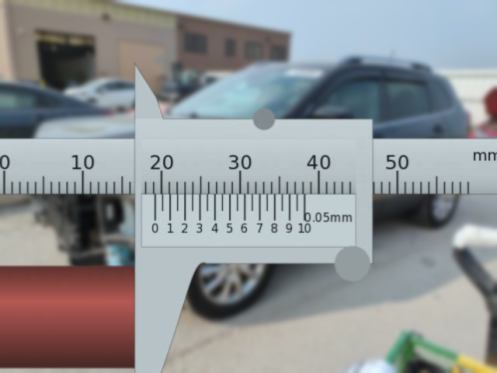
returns **19.2** mm
